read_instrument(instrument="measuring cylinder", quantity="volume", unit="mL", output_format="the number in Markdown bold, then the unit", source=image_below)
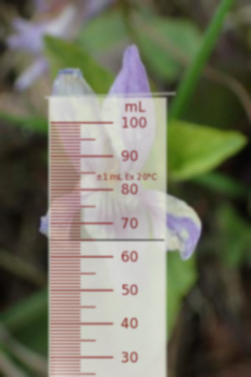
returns **65** mL
